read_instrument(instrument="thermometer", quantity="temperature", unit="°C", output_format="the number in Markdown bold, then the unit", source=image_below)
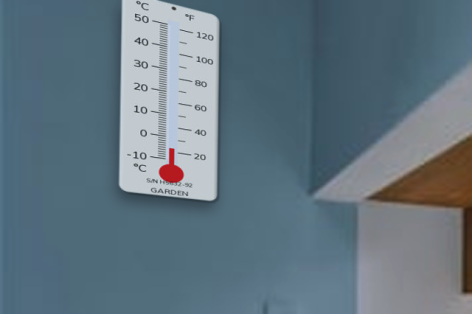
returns **-5** °C
